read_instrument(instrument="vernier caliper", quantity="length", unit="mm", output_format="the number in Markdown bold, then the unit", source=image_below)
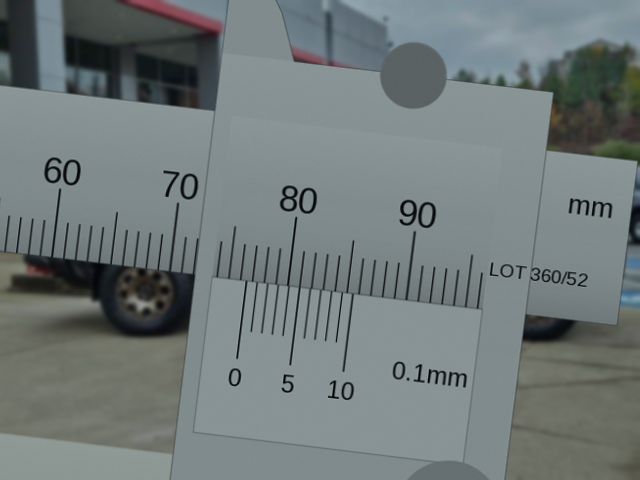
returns **76.5** mm
